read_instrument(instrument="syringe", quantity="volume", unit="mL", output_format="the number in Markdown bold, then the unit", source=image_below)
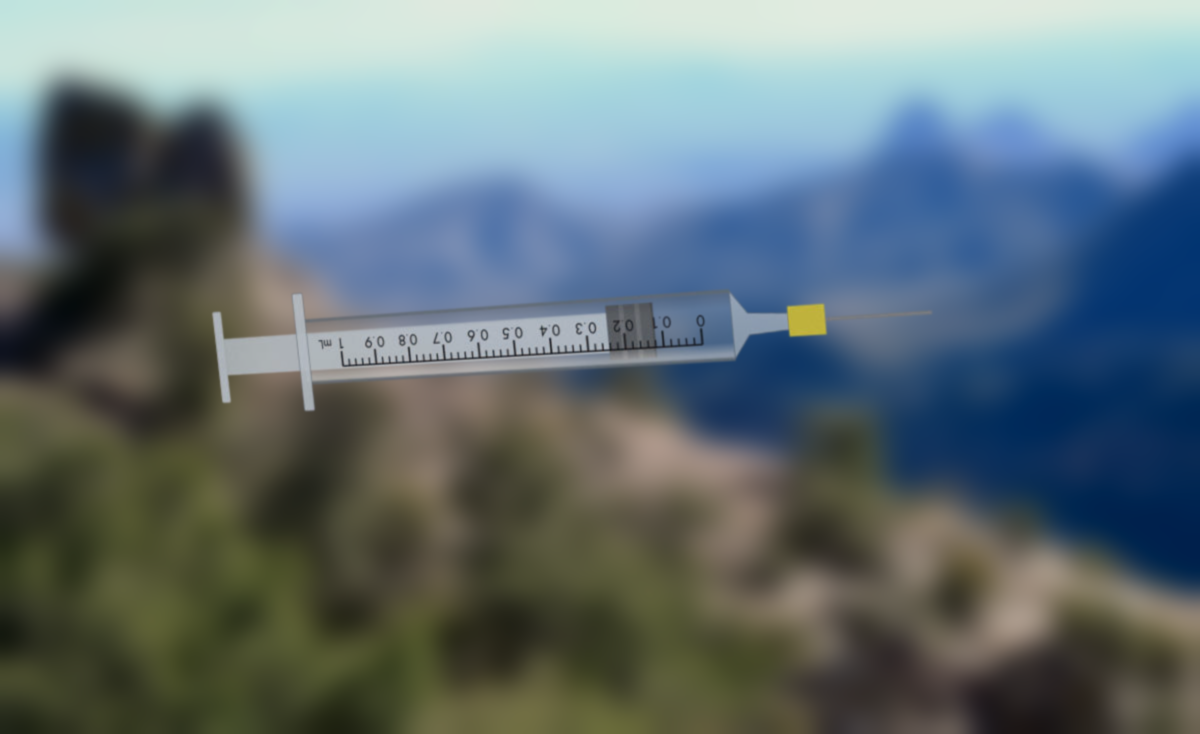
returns **0.12** mL
